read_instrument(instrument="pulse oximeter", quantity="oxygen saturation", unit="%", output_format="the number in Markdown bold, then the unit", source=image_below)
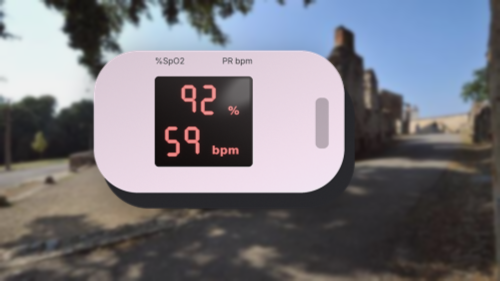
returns **92** %
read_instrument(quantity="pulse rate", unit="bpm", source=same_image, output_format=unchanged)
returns **59** bpm
